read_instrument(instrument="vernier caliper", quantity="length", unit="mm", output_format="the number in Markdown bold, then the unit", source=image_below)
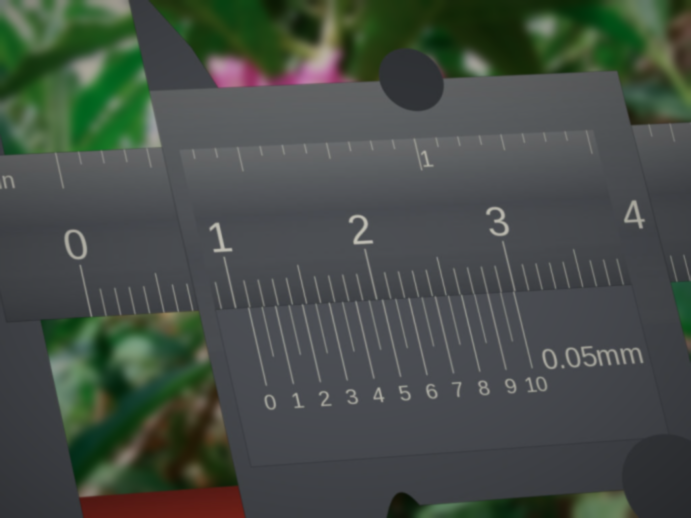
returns **10.9** mm
